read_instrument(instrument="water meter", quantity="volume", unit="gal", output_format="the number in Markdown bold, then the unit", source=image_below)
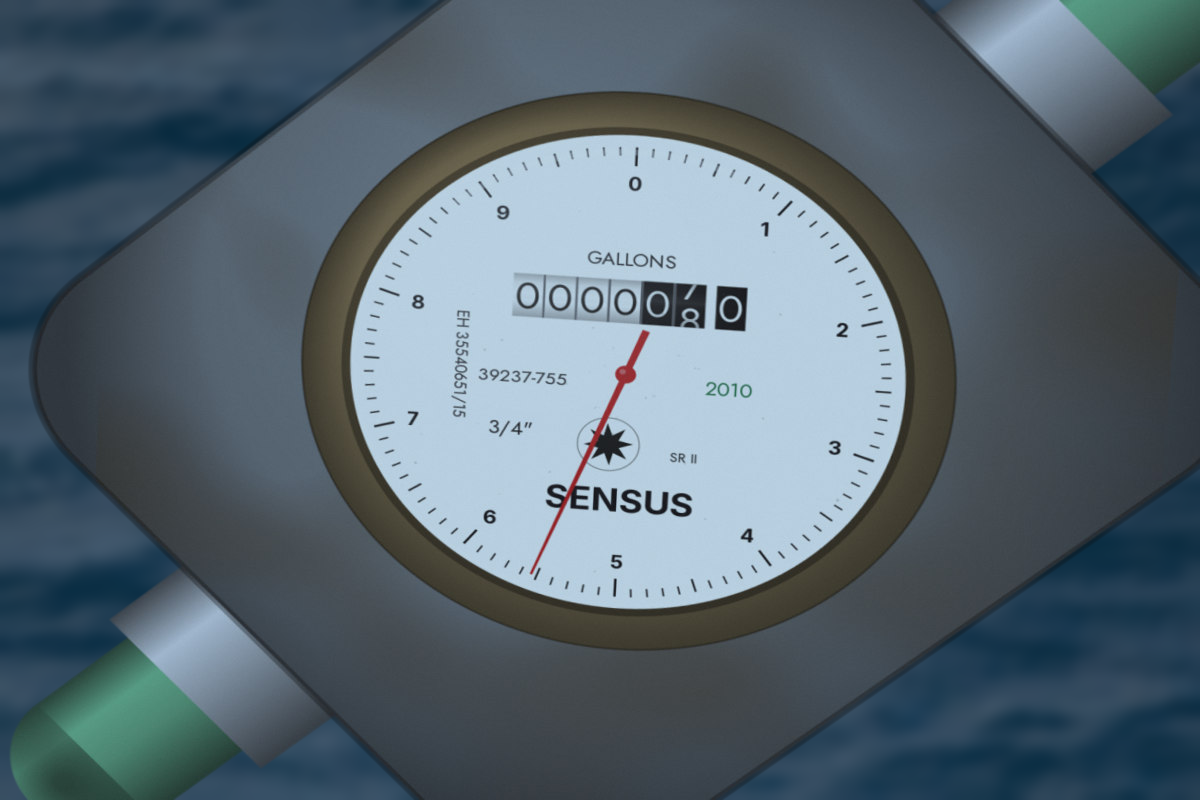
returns **75.5** gal
